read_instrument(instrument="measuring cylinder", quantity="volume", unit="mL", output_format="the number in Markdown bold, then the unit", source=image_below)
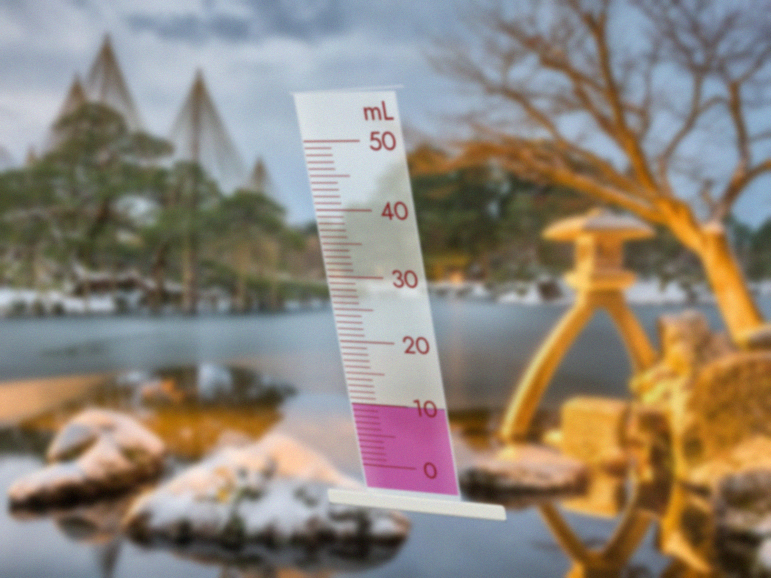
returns **10** mL
